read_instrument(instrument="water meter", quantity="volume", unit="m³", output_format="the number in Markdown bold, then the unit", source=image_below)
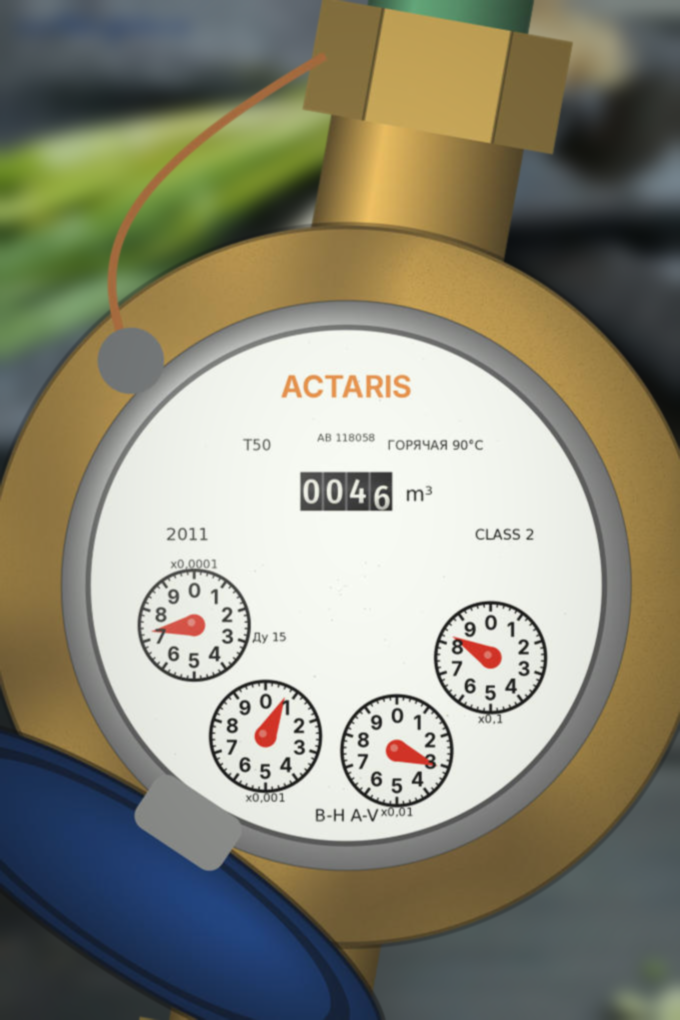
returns **45.8307** m³
